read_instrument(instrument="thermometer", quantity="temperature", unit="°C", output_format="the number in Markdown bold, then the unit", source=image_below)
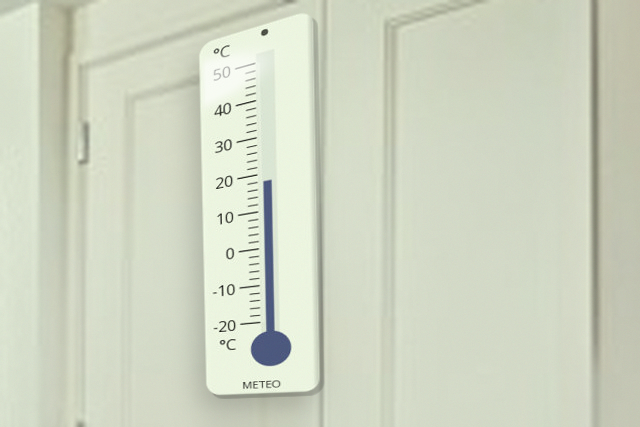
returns **18** °C
